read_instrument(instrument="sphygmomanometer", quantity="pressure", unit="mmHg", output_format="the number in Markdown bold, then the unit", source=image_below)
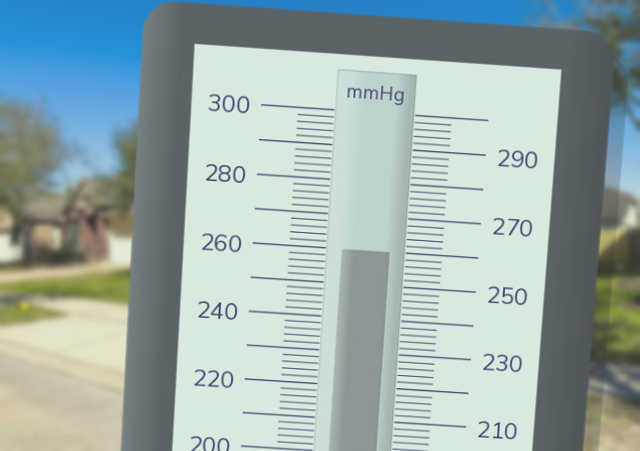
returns **260** mmHg
